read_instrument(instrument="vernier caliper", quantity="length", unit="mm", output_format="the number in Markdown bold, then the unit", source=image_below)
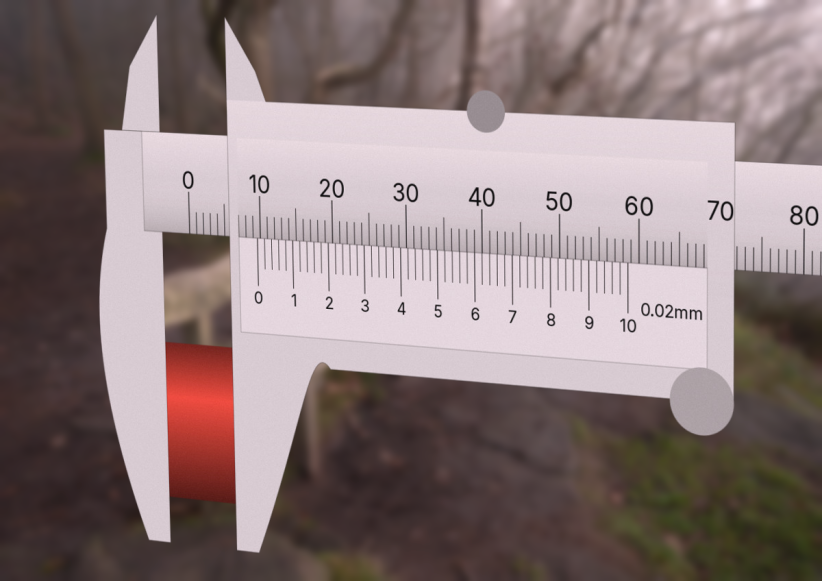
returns **9.6** mm
